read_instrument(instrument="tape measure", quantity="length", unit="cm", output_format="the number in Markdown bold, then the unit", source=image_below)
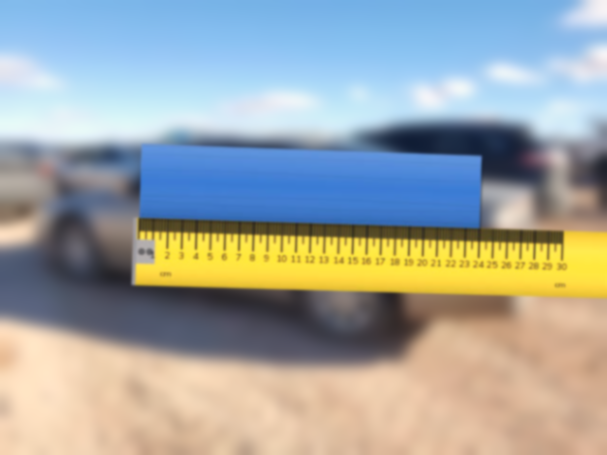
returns **24** cm
